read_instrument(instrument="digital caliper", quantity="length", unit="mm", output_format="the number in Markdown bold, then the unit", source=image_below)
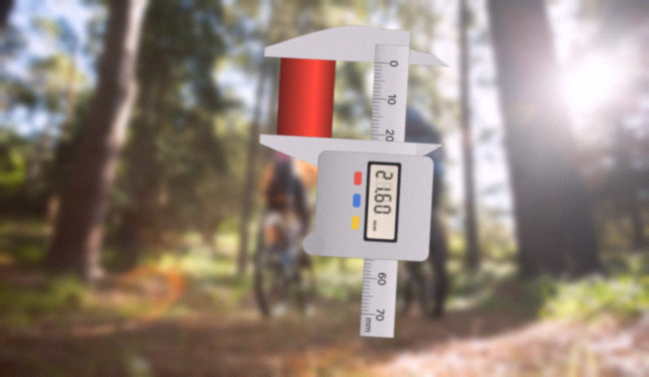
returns **21.60** mm
